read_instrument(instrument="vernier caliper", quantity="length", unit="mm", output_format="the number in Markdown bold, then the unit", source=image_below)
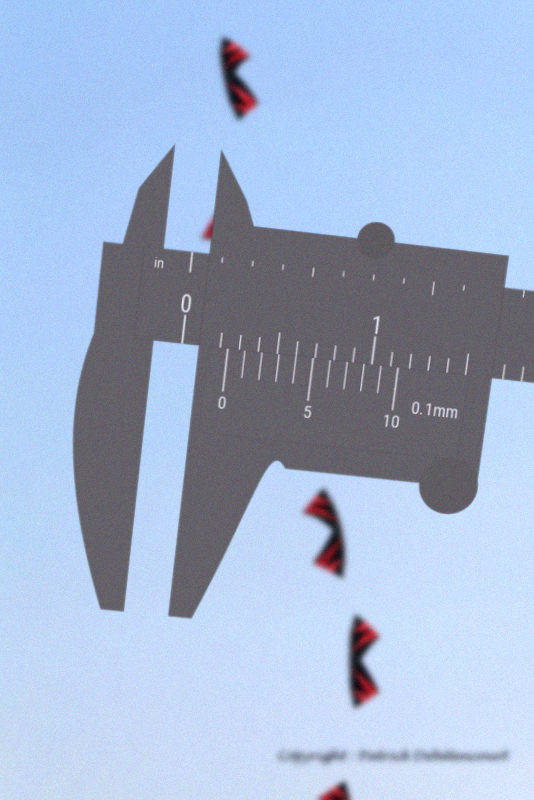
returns **2.4** mm
